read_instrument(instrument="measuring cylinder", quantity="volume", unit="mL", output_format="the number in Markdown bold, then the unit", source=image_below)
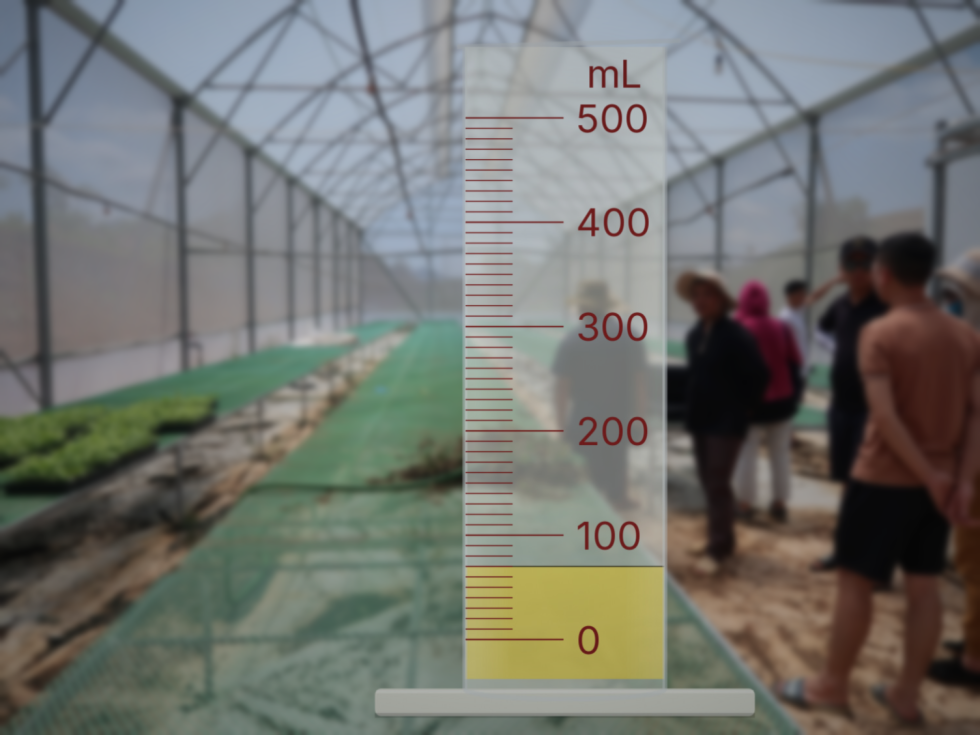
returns **70** mL
